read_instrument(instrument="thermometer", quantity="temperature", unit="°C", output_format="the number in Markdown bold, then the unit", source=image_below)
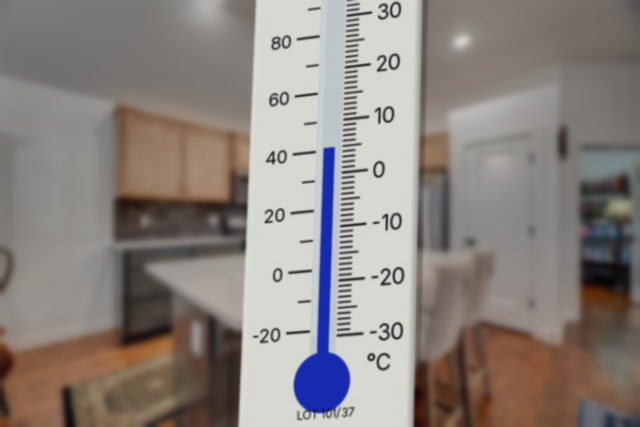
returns **5** °C
